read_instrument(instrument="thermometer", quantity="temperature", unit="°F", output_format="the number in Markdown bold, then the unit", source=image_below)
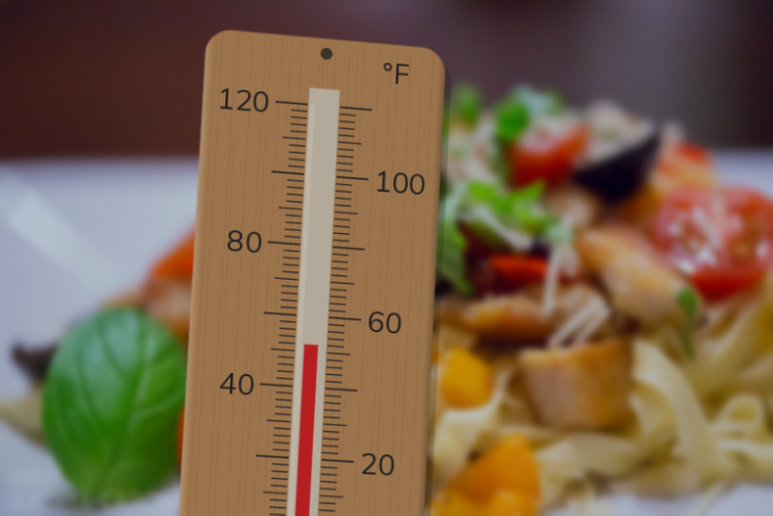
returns **52** °F
